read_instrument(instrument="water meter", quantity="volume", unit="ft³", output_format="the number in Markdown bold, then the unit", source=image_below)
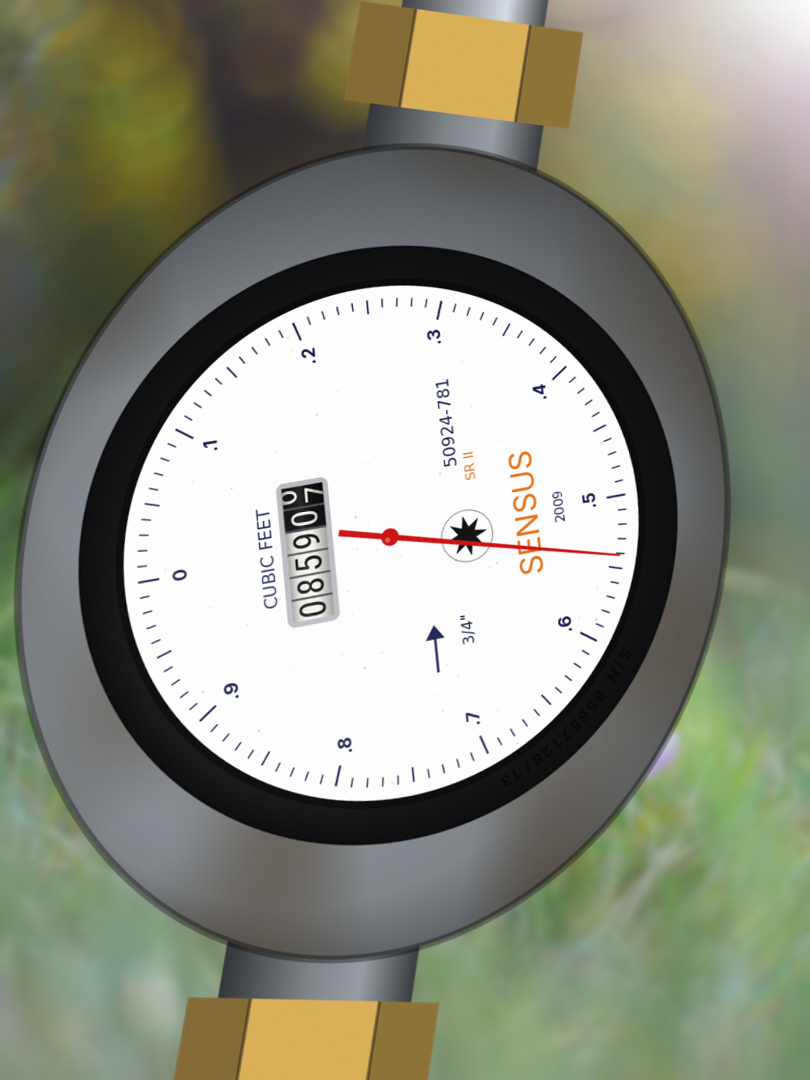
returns **85906.54** ft³
